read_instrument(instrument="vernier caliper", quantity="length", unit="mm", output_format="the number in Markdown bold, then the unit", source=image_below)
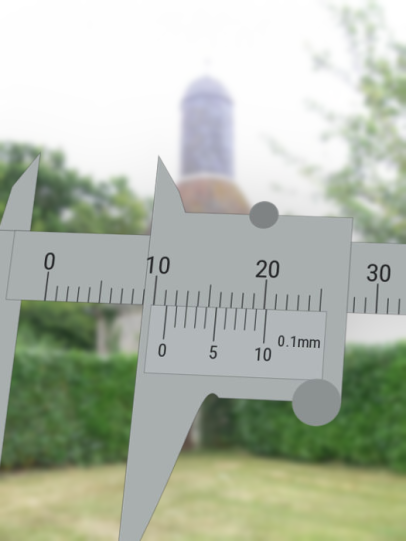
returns **11.2** mm
